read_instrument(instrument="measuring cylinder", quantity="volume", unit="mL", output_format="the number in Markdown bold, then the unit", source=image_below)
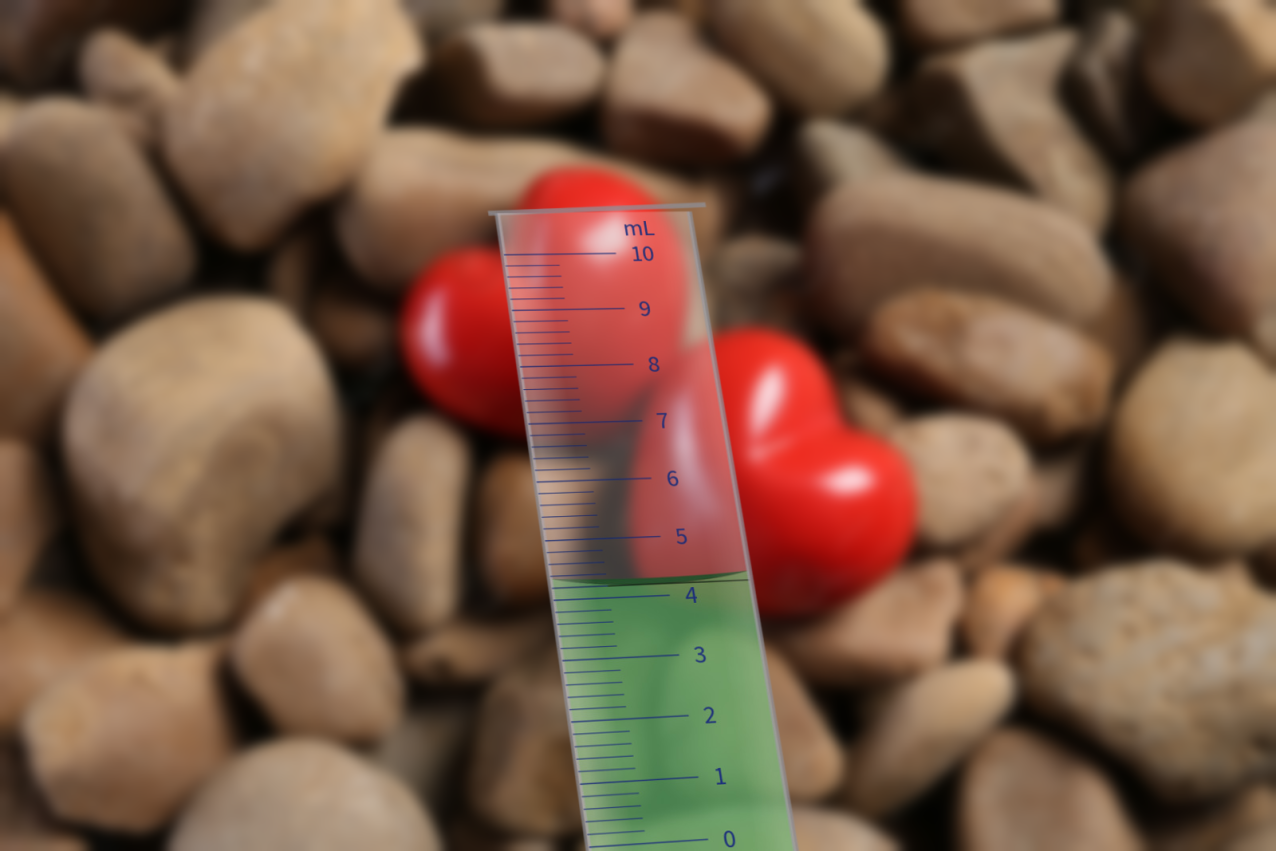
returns **4.2** mL
